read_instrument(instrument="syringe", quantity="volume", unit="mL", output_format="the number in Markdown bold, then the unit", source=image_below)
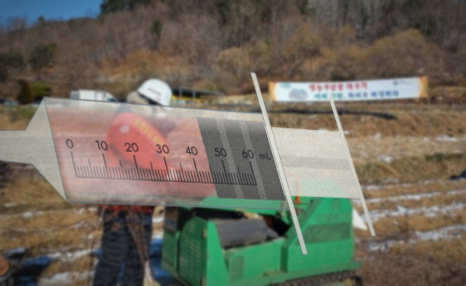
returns **45** mL
